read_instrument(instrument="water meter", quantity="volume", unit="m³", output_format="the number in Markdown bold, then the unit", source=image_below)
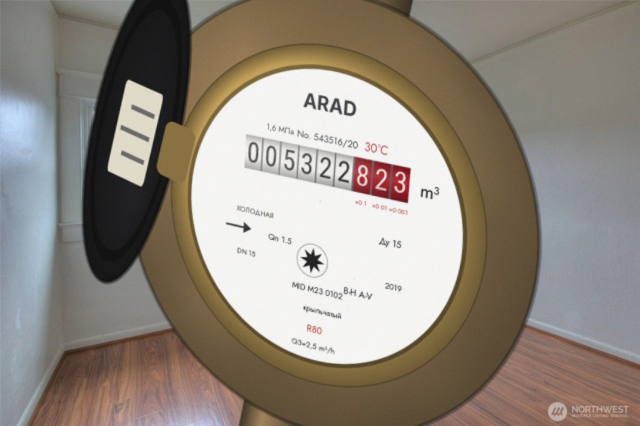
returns **5322.823** m³
